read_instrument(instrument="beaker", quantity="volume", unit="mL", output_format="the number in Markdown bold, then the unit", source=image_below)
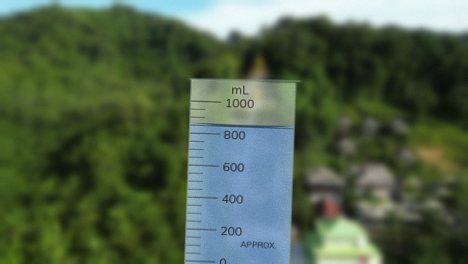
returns **850** mL
